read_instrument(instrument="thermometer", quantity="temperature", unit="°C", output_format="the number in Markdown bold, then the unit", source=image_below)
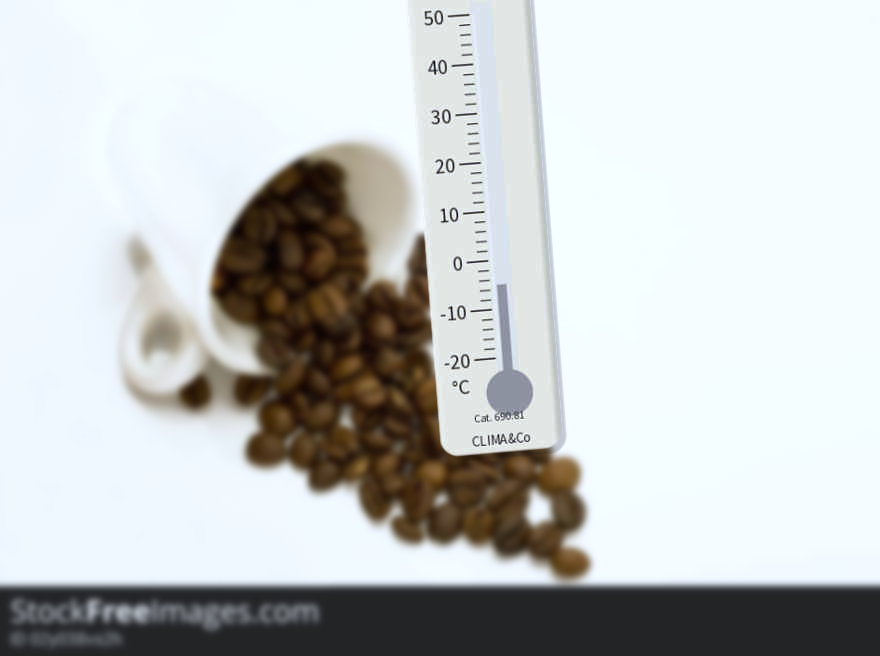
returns **-5** °C
